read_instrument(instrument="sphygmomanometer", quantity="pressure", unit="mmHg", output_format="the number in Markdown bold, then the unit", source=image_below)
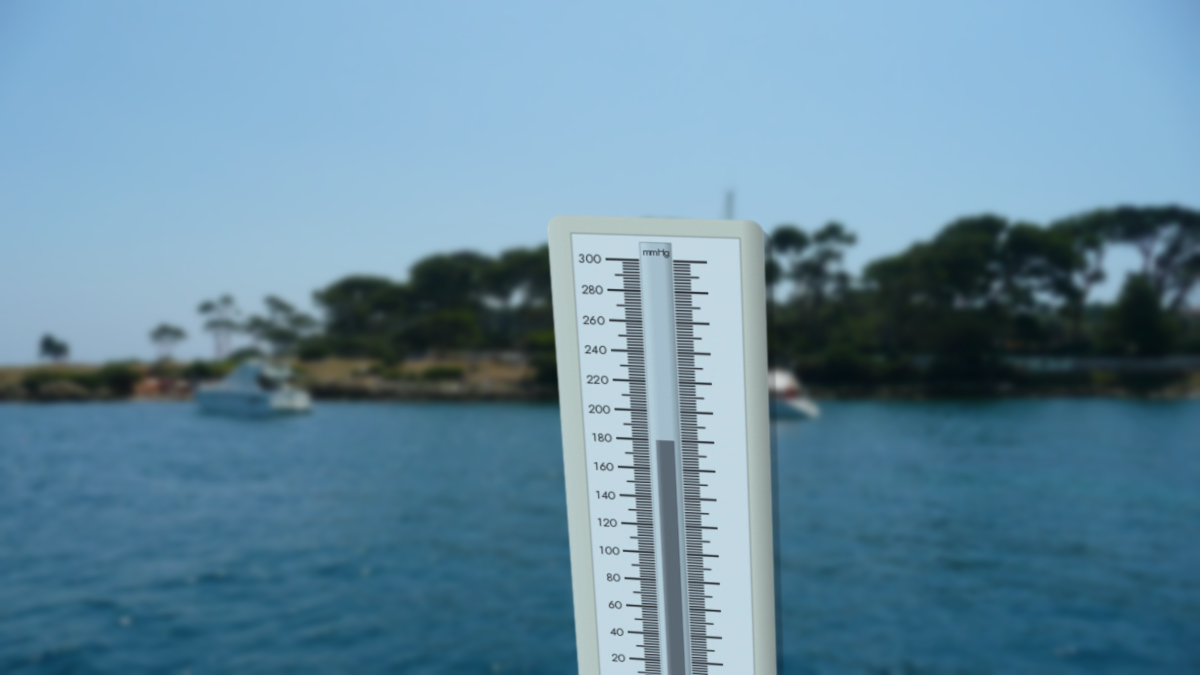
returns **180** mmHg
